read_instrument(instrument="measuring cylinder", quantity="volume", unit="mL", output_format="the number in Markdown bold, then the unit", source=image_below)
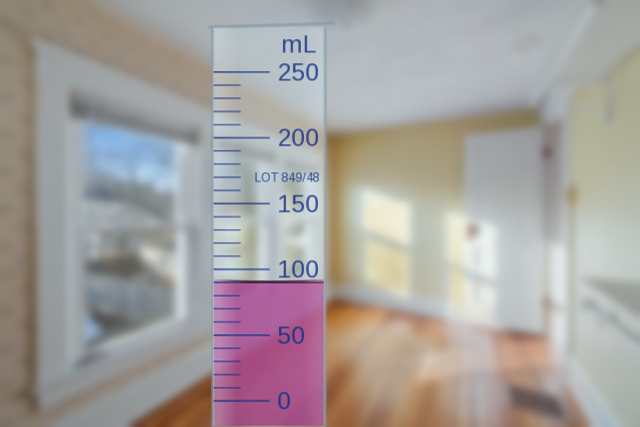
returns **90** mL
